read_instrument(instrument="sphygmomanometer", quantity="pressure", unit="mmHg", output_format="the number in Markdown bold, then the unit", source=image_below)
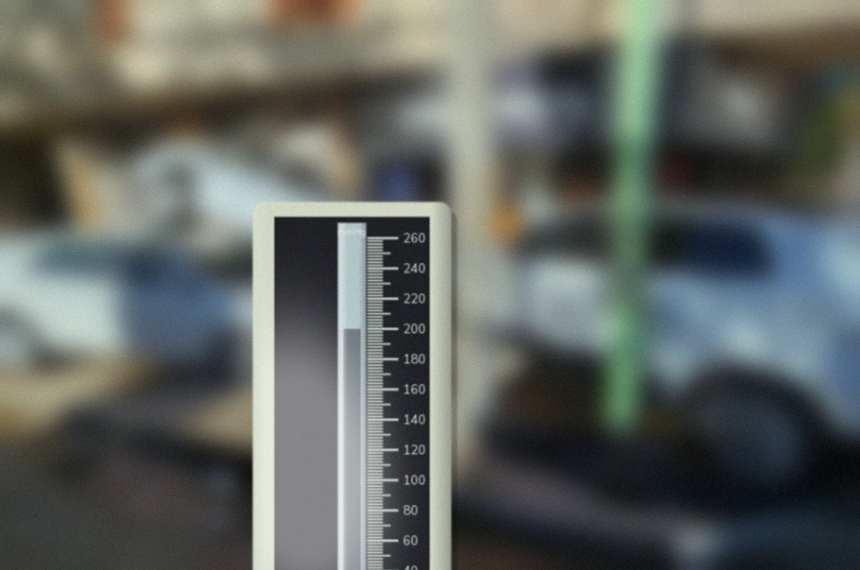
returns **200** mmHg
